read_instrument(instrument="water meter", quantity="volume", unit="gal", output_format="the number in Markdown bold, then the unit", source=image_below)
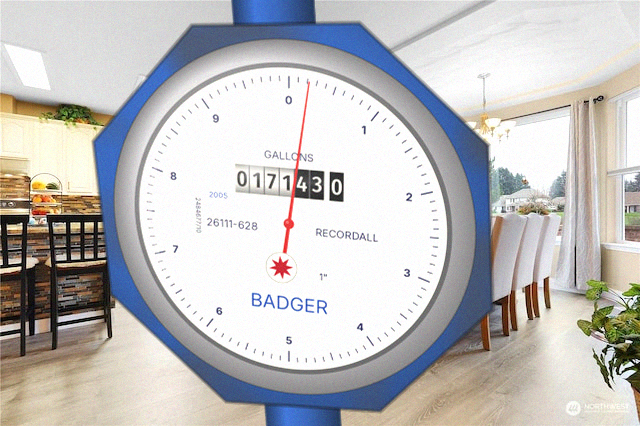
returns **171430.2** gal
